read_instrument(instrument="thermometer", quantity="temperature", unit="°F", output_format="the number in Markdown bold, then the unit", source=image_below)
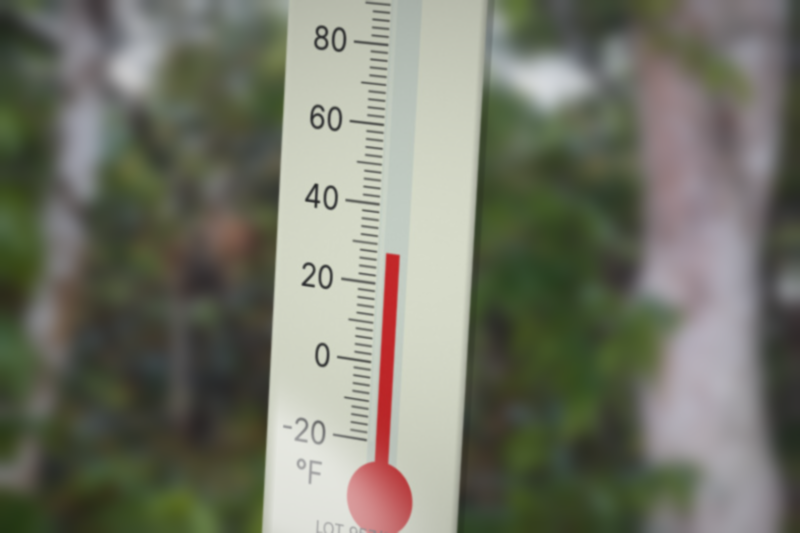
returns **28** °F
